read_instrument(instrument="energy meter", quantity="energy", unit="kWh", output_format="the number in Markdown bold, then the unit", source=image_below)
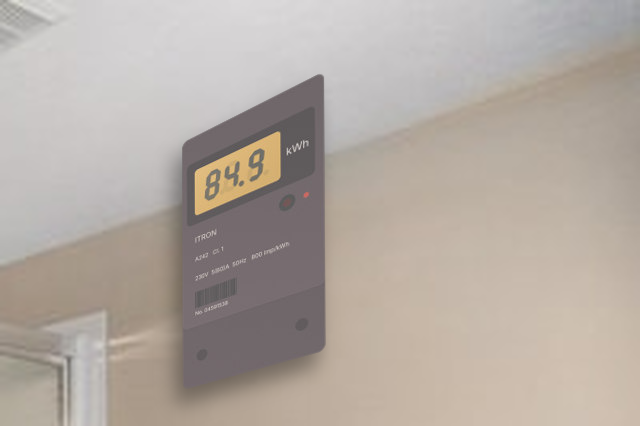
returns **84.9** kWh
